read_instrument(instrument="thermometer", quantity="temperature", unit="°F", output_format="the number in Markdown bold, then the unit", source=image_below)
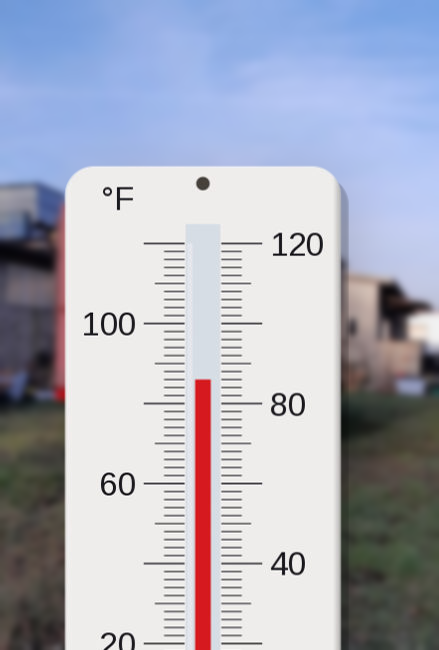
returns **86** °F
